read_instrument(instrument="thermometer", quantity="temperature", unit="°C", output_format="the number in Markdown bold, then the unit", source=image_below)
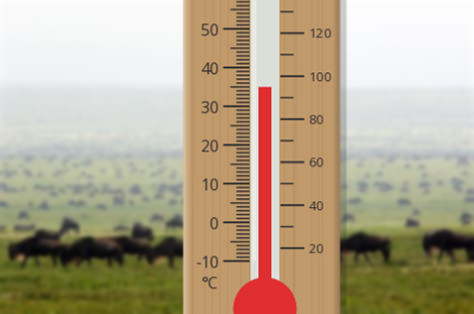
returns **35** °C
